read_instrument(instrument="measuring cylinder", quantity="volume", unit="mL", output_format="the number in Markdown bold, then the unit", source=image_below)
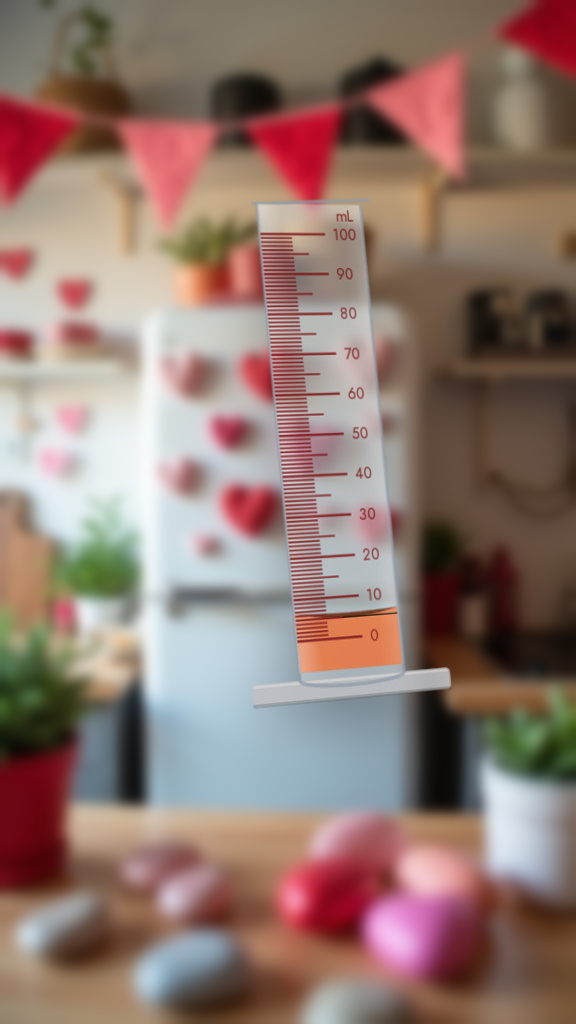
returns **5** mL
